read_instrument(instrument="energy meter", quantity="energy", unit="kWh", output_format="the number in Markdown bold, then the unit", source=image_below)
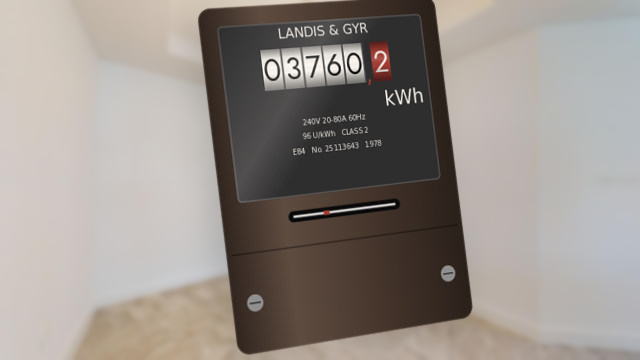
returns **3760.2** kWh
